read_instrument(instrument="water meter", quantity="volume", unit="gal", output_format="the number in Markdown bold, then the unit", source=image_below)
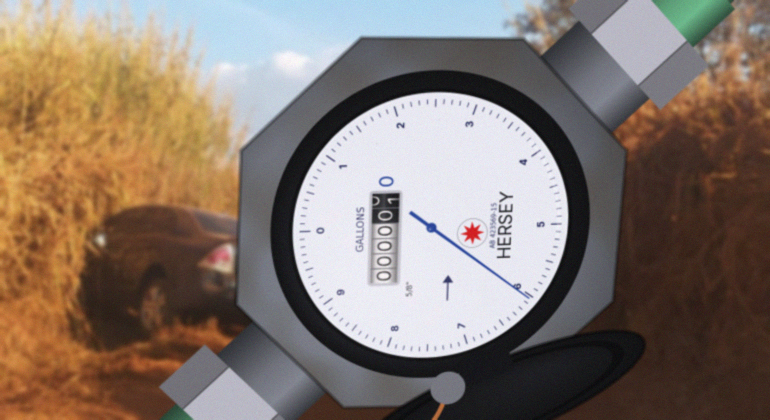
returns **6.0** gal
